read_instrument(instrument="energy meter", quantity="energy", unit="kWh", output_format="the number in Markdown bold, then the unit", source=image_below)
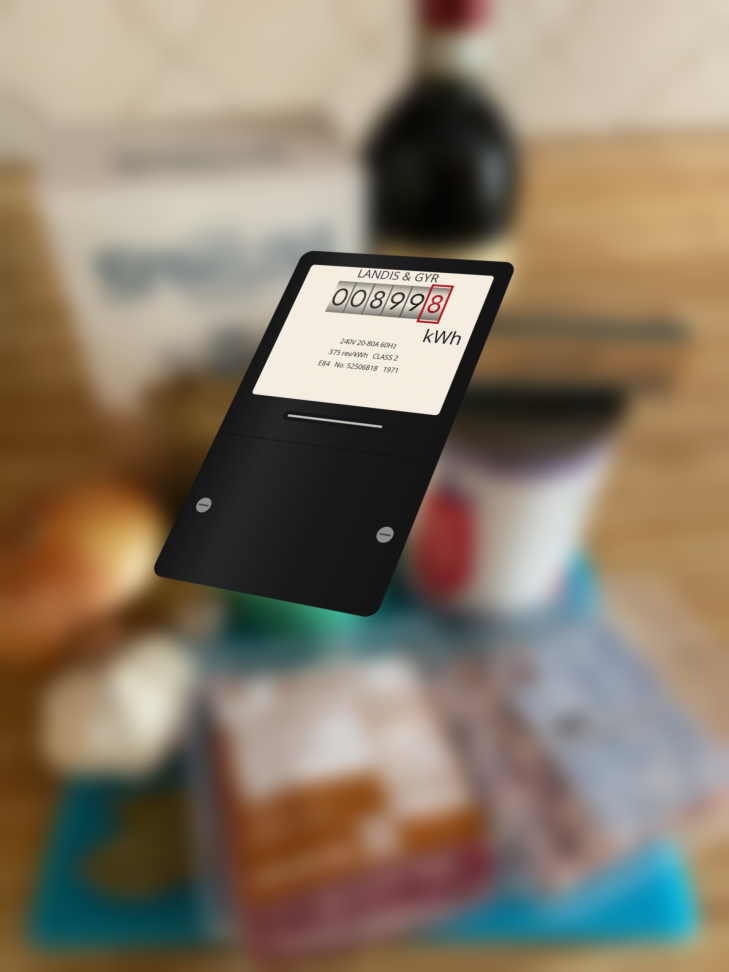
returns **899.8** kWh
